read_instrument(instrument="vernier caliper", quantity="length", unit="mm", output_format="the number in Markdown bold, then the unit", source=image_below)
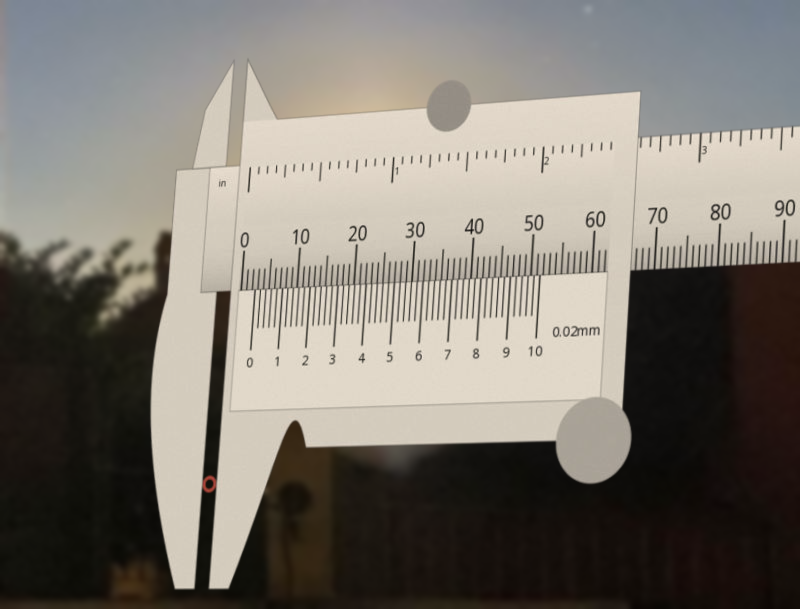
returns **2.5** mm
